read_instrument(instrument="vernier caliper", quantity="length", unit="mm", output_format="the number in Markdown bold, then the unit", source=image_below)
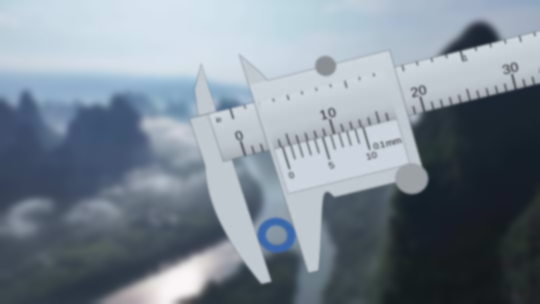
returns **4.2** mm
